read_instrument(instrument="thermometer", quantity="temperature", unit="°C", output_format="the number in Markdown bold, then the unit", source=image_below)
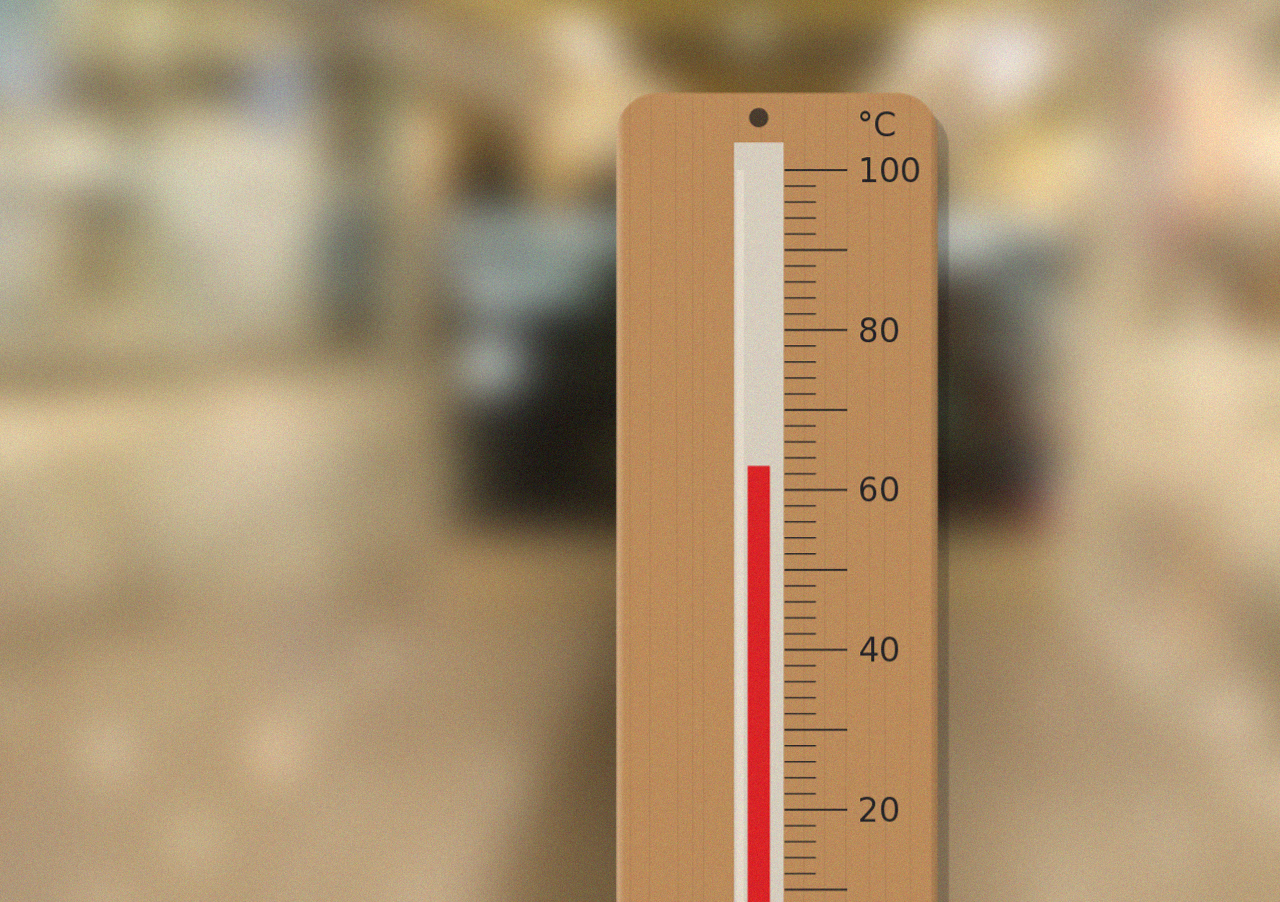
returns **63** °C
